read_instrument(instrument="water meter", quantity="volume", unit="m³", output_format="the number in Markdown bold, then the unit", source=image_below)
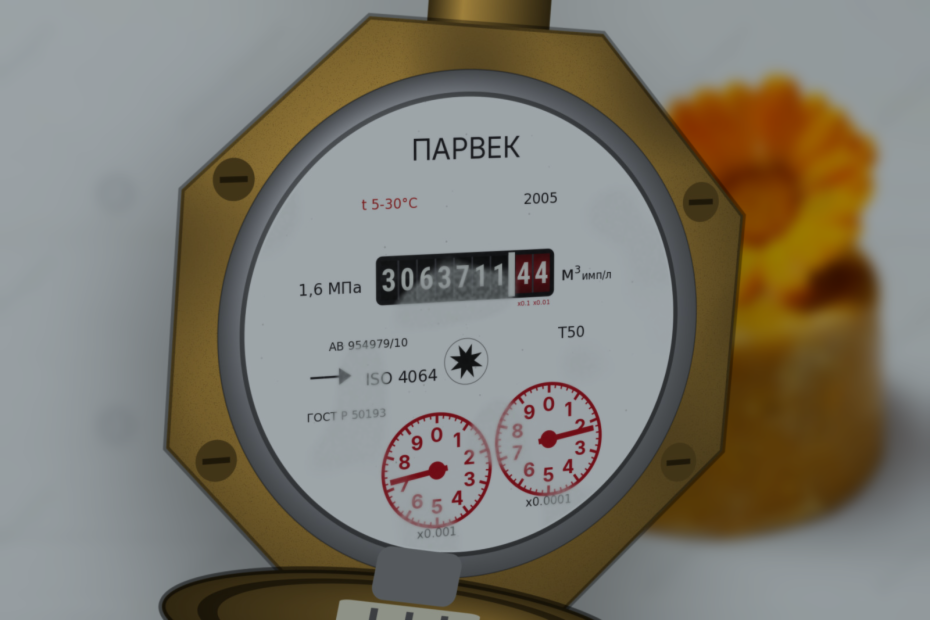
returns **3063711.4472** m³
